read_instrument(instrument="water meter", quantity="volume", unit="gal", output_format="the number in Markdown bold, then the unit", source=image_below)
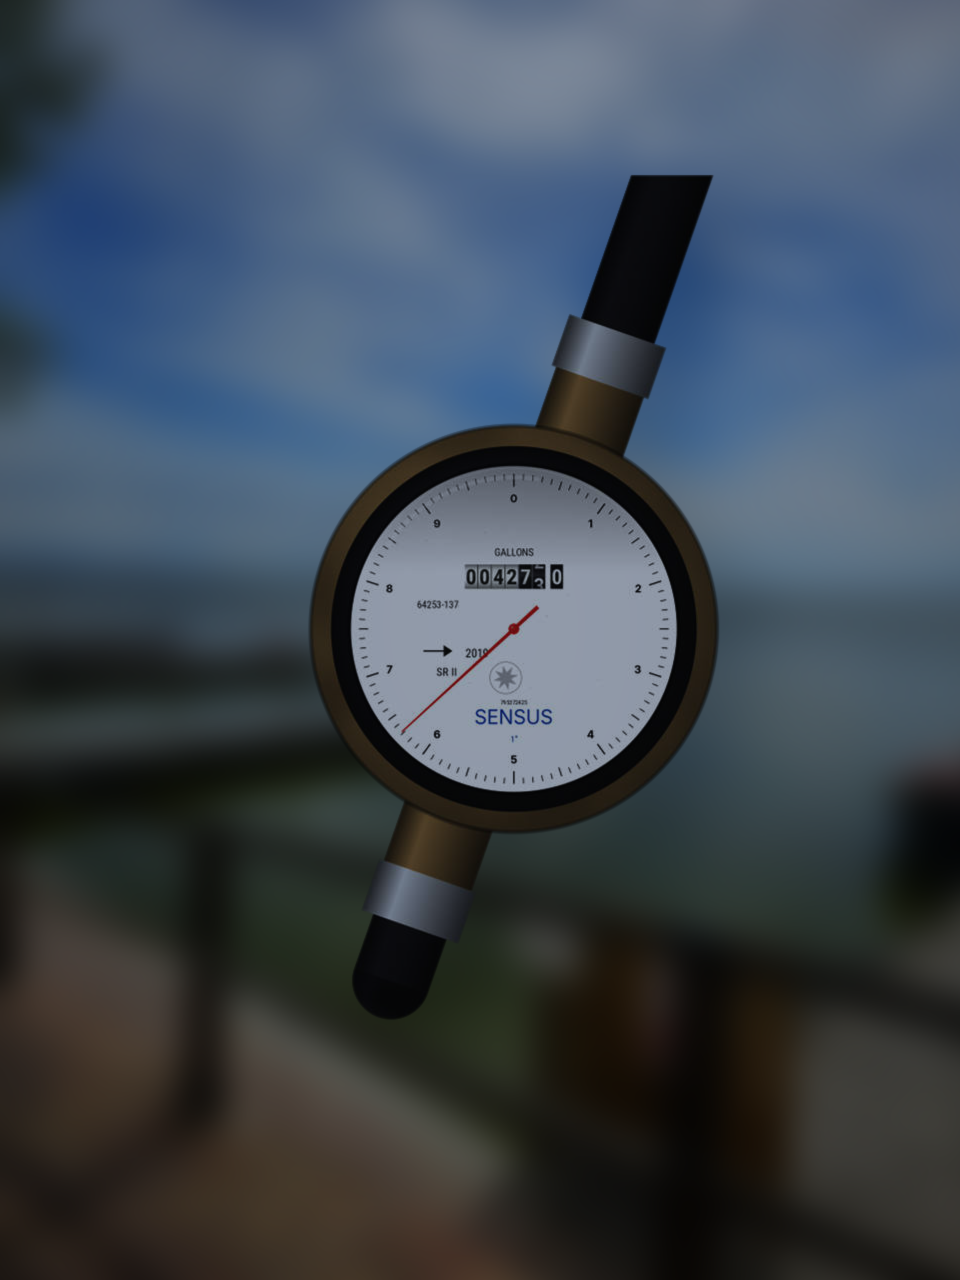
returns **42726.3** gal
